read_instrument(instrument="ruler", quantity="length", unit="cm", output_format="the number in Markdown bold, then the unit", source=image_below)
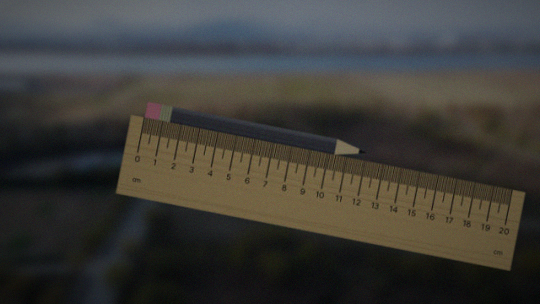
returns **12** cm
